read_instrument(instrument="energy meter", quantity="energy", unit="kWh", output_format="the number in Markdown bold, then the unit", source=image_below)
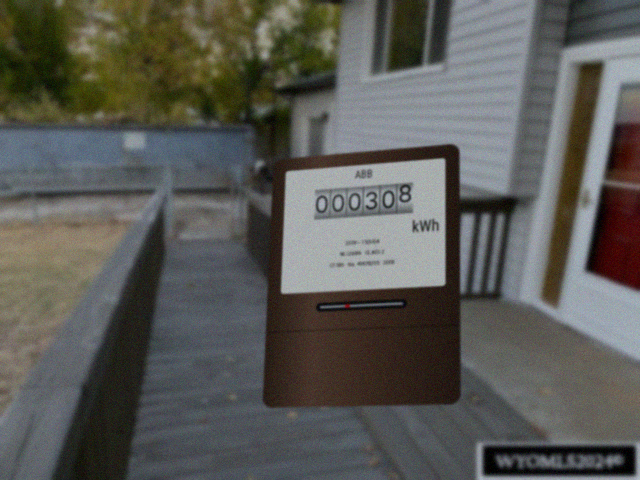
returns **308** kWh
